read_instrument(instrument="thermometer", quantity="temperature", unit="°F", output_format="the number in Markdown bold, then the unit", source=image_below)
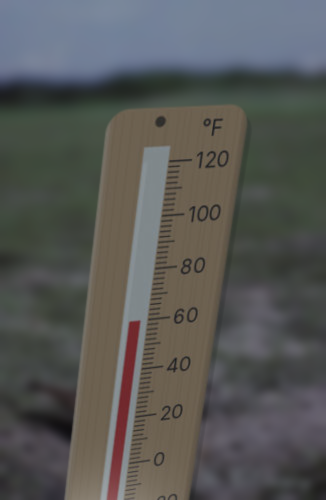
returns **60** °F
